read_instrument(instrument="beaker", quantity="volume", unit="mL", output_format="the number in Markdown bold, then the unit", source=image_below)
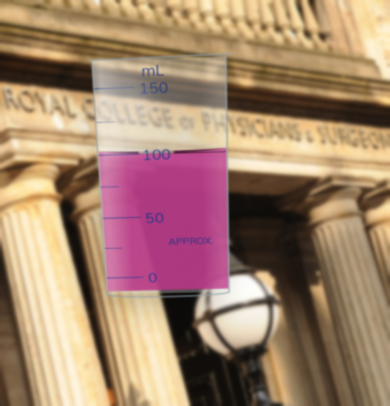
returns **100** mL
